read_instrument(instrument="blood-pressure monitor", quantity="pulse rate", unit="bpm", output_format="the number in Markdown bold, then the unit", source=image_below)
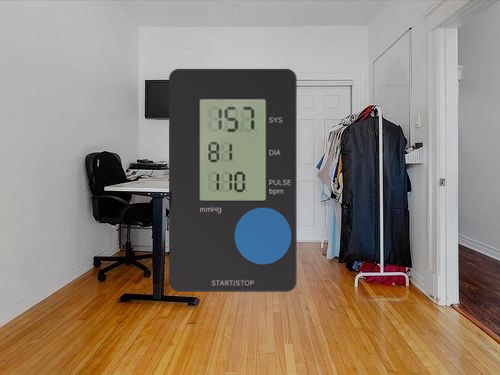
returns **110** bpm
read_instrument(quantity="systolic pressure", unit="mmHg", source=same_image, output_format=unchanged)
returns **157** mmHg
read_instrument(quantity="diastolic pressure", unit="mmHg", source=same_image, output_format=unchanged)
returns **81** mmHg
